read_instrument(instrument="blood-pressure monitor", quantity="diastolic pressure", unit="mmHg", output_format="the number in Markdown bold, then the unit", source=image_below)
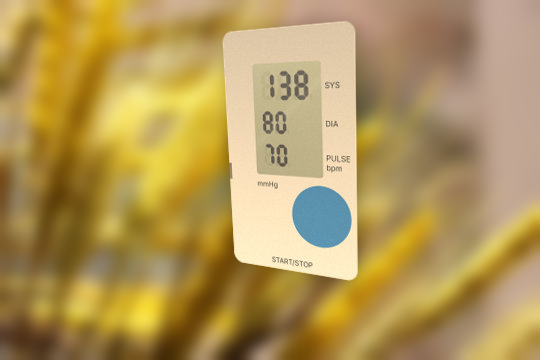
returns **80** mmHg
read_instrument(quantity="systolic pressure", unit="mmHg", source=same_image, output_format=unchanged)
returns **138** mmHg
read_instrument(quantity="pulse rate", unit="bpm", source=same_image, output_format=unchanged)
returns **70** bpm
